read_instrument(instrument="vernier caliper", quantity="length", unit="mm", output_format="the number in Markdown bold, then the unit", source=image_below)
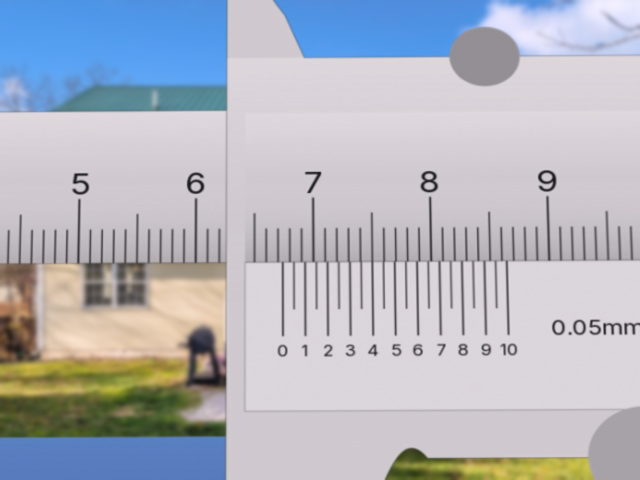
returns **67.4** mm
